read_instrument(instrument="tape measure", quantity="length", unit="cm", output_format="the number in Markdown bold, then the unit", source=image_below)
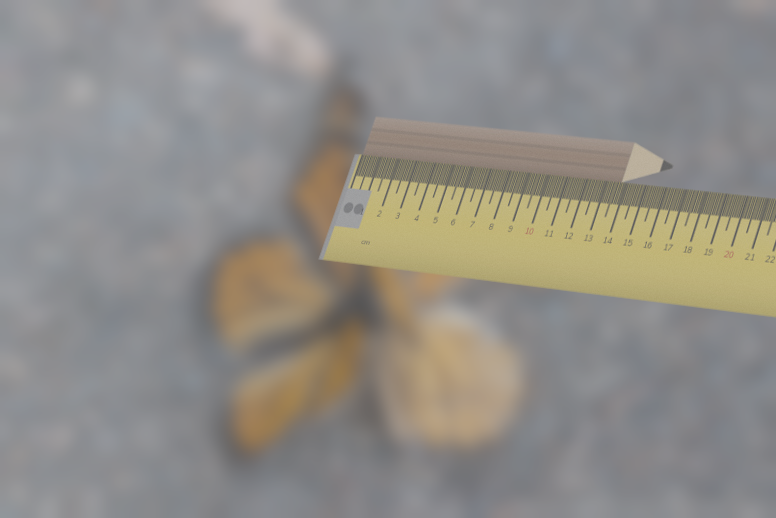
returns **16** cm
